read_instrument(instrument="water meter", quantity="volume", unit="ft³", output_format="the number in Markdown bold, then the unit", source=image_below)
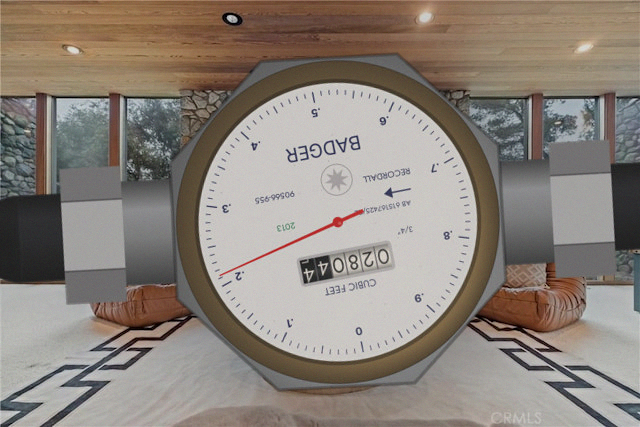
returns **28044.21** ft³
